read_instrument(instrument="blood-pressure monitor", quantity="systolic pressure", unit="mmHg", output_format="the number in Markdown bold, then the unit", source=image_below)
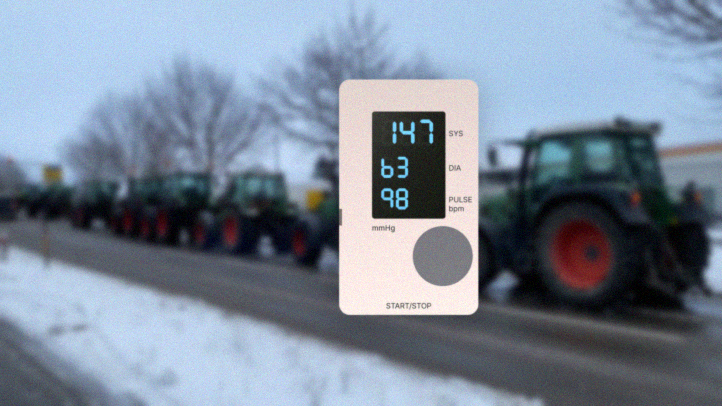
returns **147** mmHg
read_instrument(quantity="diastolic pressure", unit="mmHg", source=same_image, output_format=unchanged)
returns **63** mmHg
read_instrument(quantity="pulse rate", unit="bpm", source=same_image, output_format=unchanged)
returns **98** bpm
